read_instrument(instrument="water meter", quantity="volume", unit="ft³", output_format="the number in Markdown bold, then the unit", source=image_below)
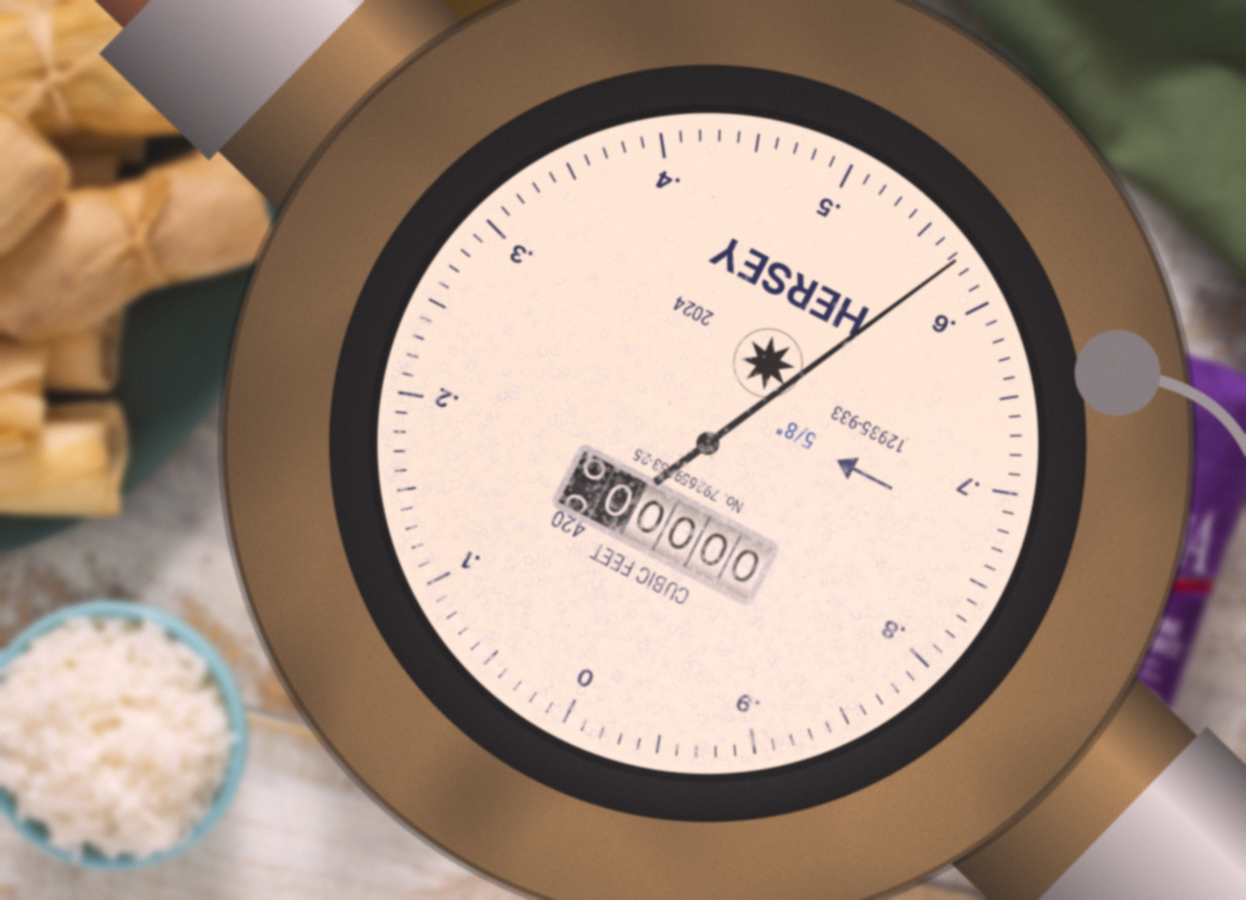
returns **8.57** ft³
